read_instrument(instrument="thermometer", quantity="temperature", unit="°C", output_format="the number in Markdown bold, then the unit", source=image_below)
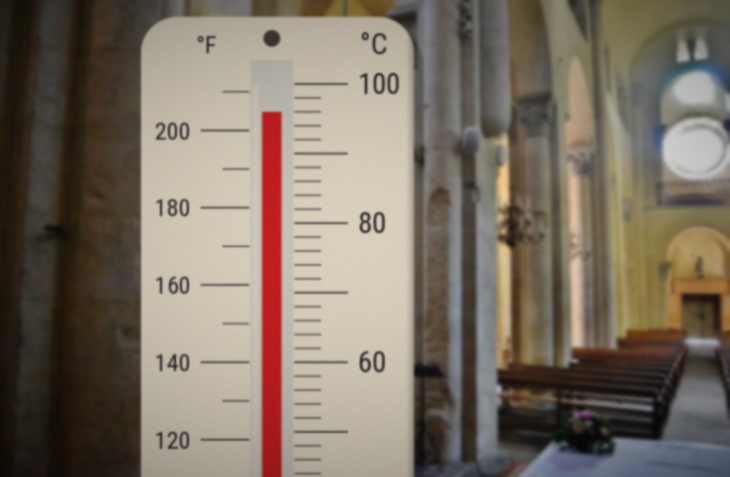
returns **96** °C
